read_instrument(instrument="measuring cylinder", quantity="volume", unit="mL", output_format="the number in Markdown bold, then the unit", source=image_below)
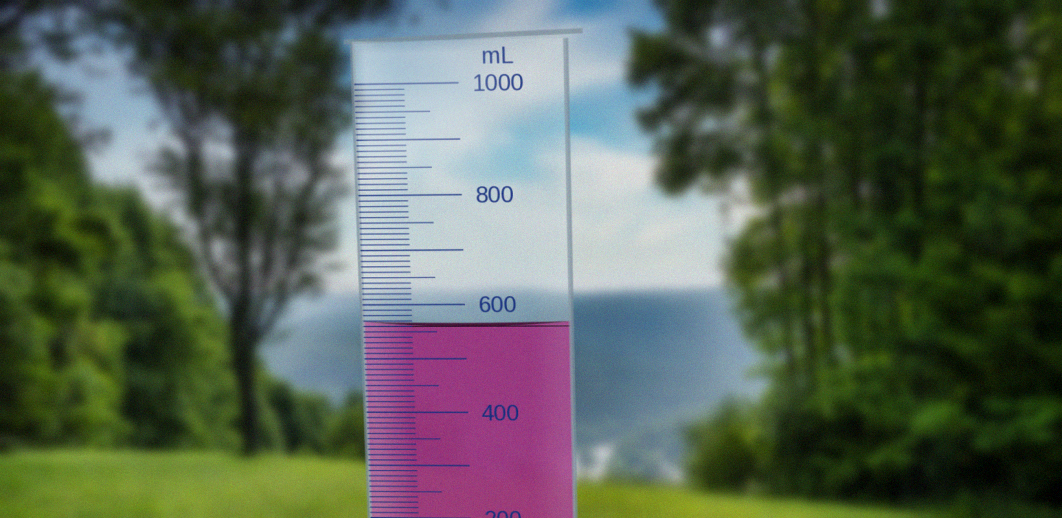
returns **560** mL
